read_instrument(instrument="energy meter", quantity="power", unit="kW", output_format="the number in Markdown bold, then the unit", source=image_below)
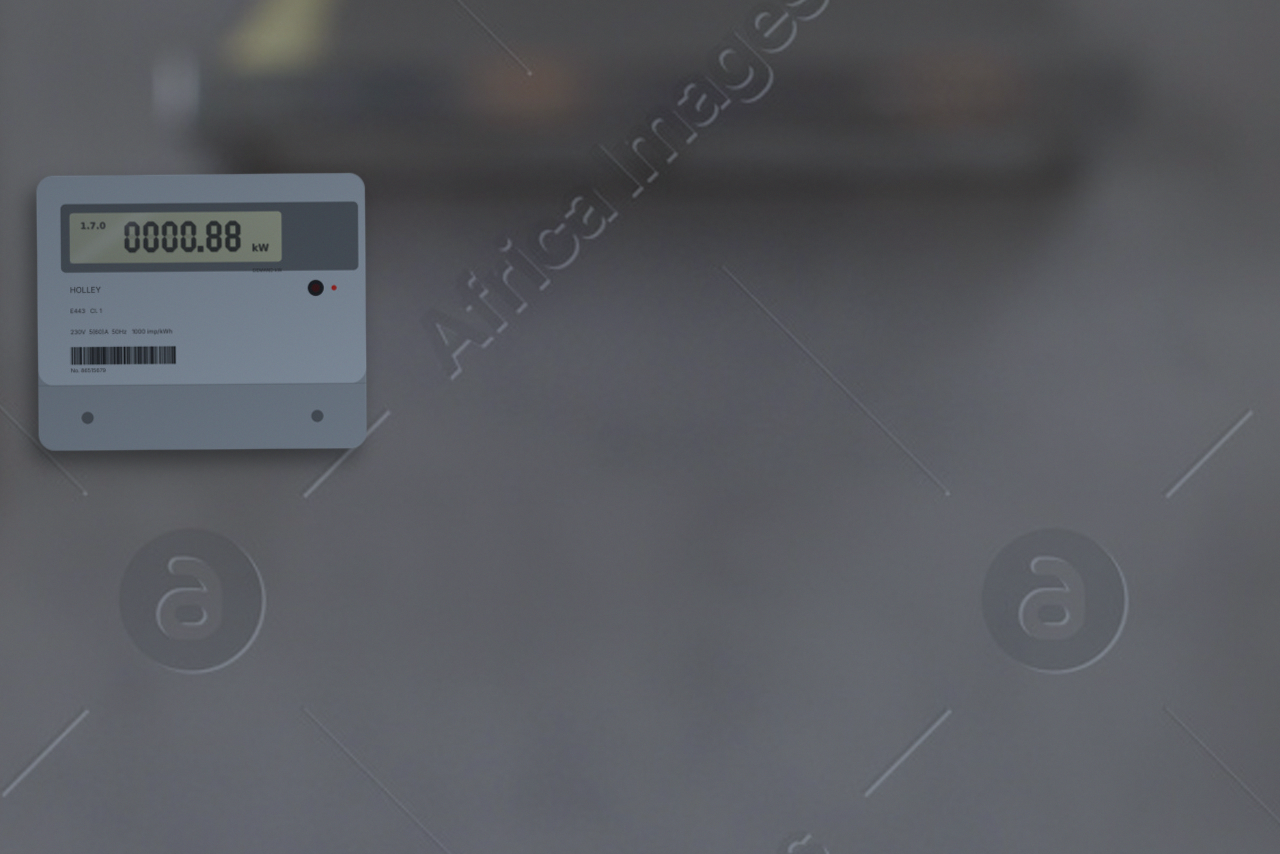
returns **0.88** kW
